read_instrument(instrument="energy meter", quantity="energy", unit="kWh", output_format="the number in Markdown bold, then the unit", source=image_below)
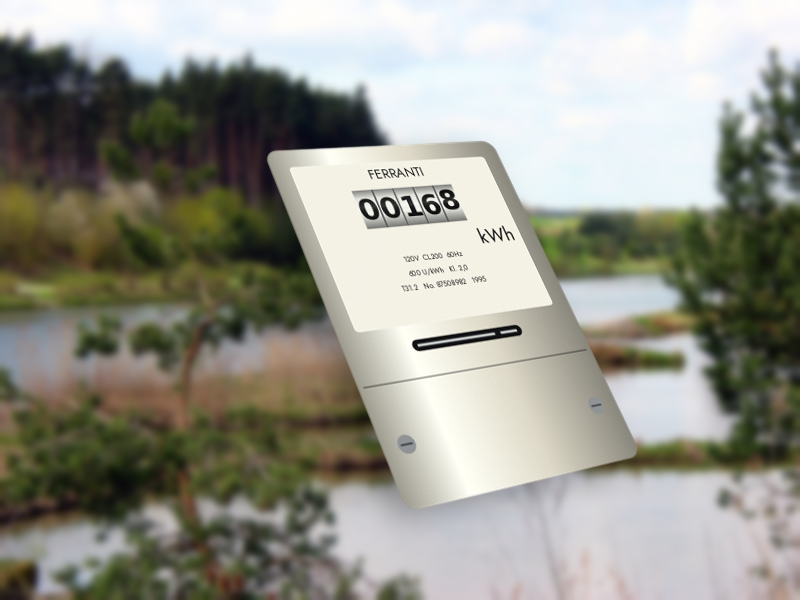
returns **168** kWh
